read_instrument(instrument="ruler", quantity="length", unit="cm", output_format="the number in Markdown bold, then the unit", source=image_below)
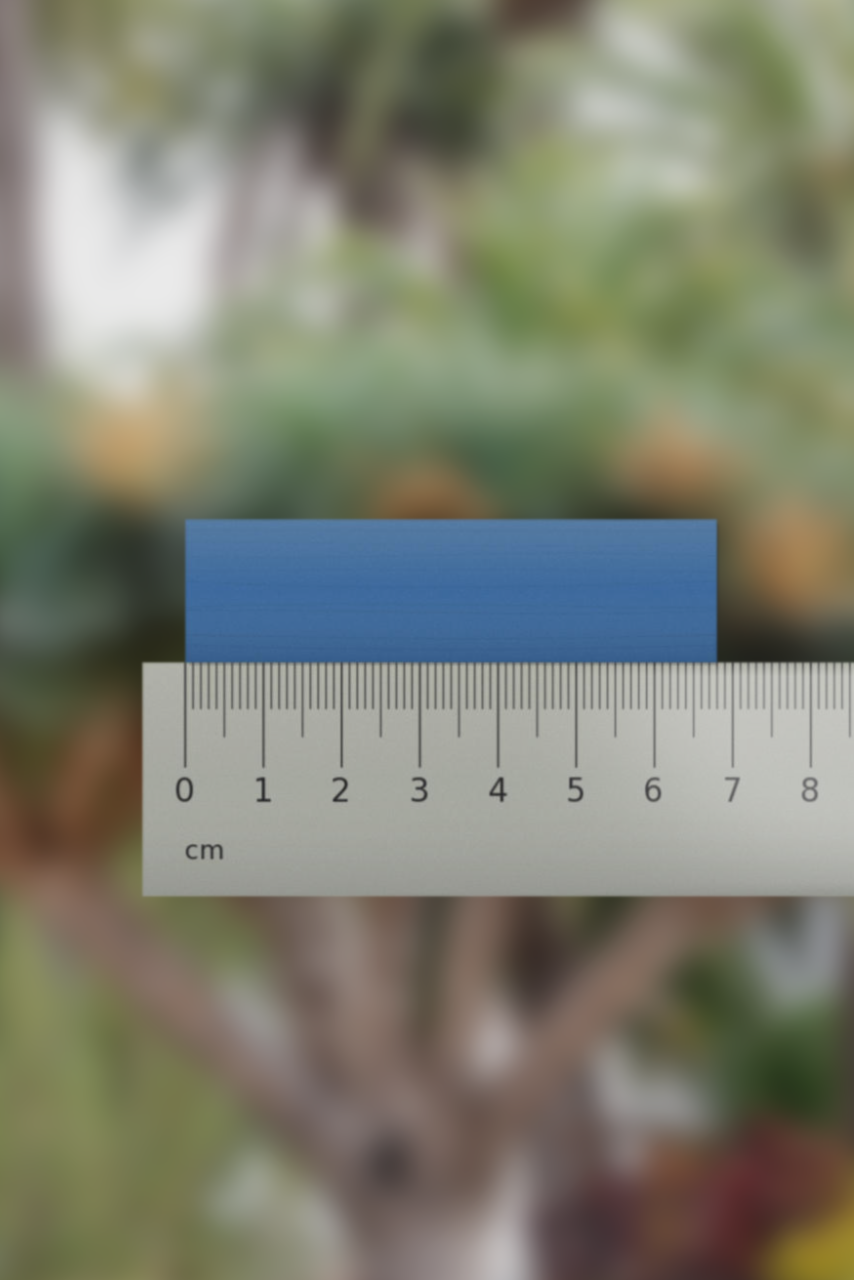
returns **6.8** cm
